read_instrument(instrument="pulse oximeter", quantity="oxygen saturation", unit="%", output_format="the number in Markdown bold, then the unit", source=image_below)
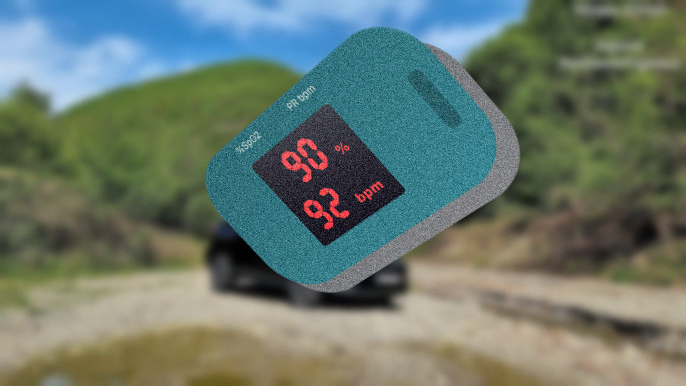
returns **90** %
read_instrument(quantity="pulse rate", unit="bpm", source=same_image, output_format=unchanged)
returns **92** bpm
